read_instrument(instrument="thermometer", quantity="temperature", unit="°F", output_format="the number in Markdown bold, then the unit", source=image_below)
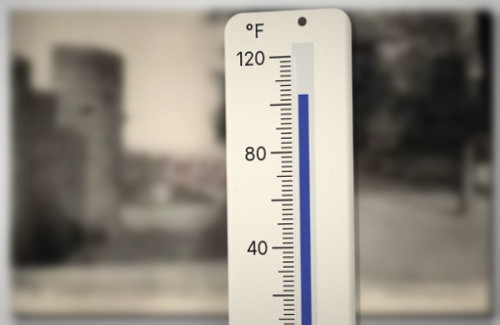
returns **104** °F
